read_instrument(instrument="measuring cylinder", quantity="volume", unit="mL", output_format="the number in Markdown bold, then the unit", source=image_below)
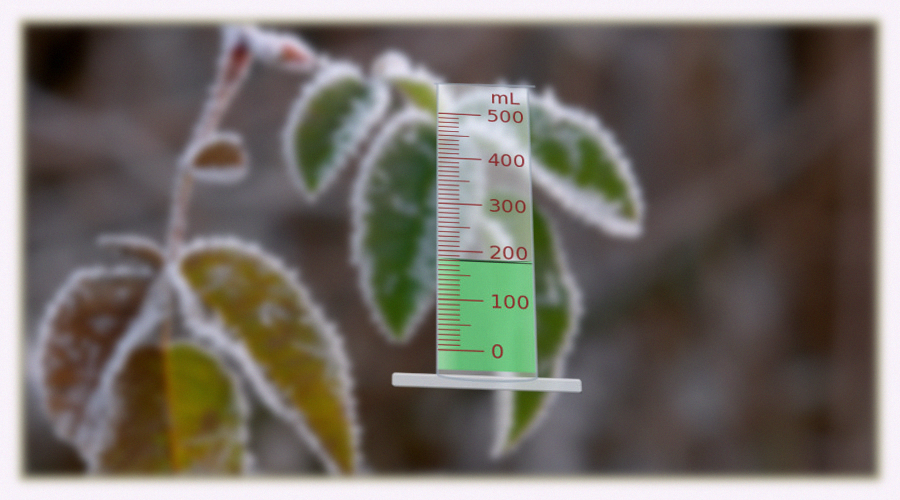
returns **180** mL
